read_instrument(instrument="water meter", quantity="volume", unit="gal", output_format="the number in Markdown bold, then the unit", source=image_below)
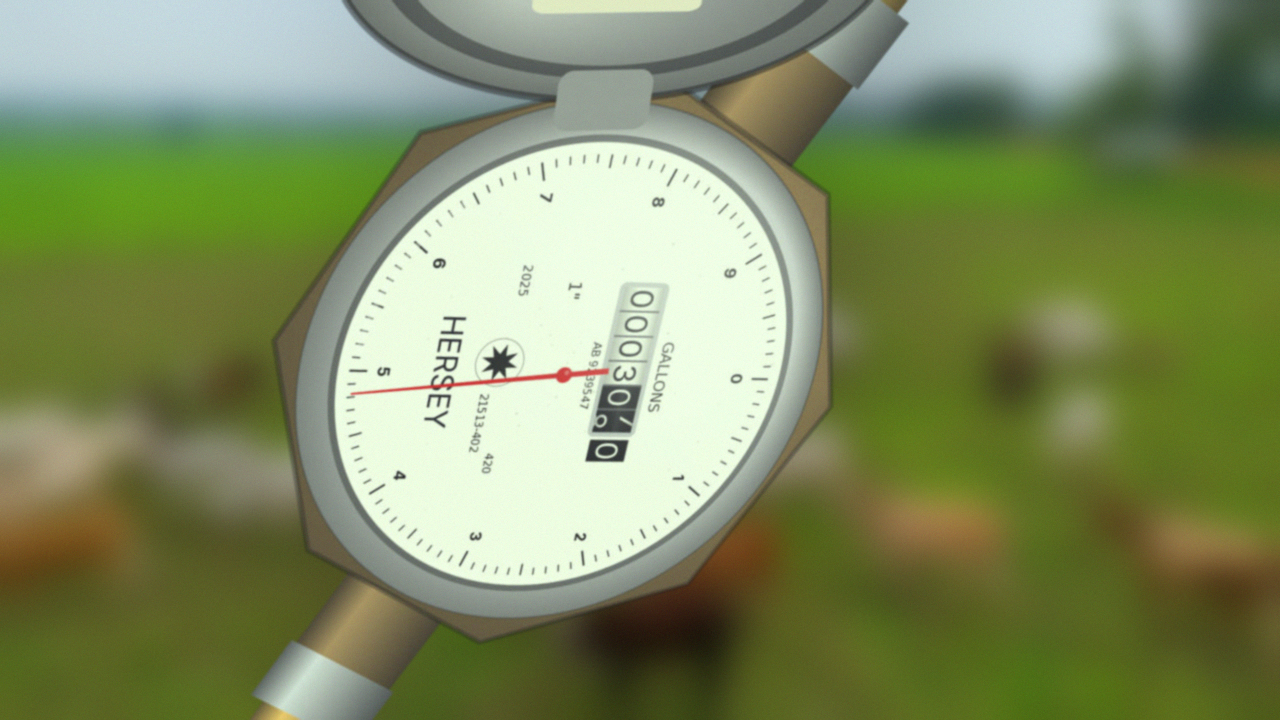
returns **3074.8** gal
